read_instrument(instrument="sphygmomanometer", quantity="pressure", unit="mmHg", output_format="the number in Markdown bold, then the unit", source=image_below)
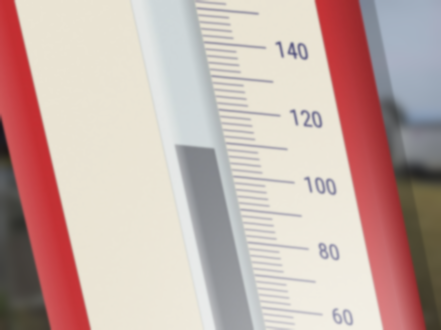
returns **108** mmHg
